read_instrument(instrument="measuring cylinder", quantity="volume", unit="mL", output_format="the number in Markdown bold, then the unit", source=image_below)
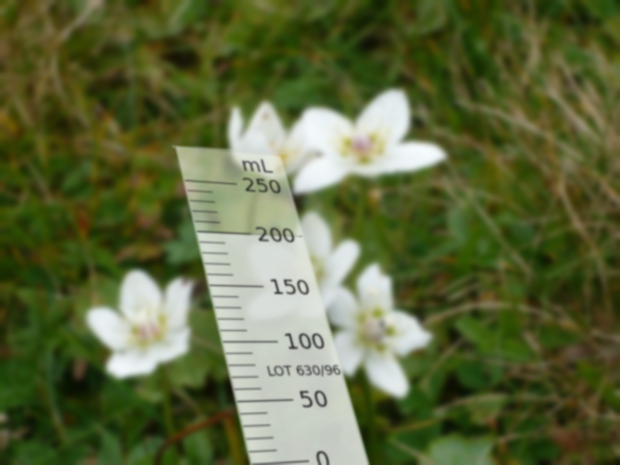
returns **200** mL
